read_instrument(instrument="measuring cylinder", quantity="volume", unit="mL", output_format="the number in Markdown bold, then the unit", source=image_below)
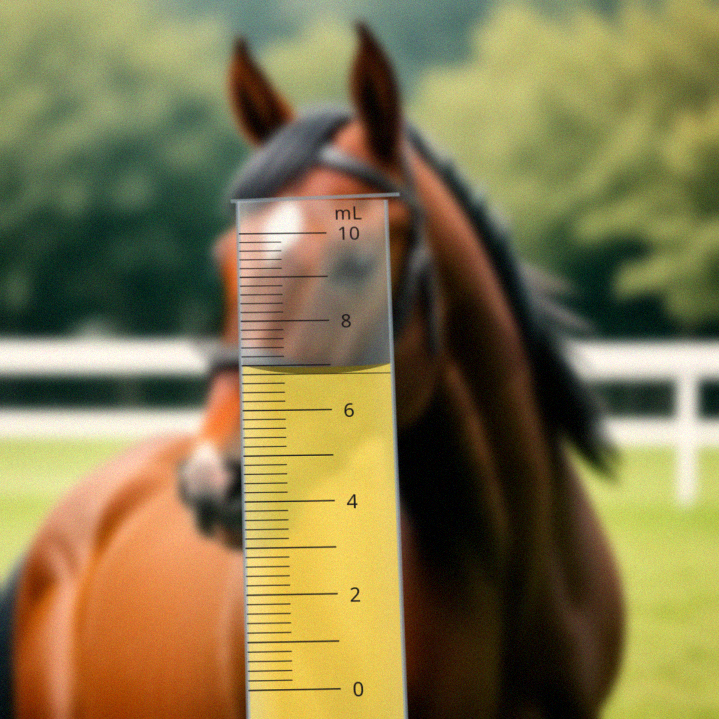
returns **6.8** mL
